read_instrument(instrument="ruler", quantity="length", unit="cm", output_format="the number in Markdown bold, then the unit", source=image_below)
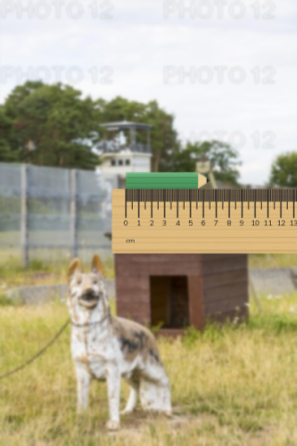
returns **6.5** cm
